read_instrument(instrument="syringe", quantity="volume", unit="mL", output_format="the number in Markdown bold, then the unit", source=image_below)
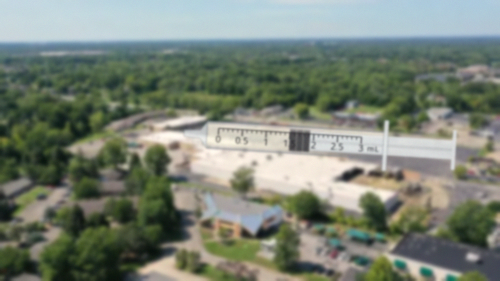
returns **1.5** mL
